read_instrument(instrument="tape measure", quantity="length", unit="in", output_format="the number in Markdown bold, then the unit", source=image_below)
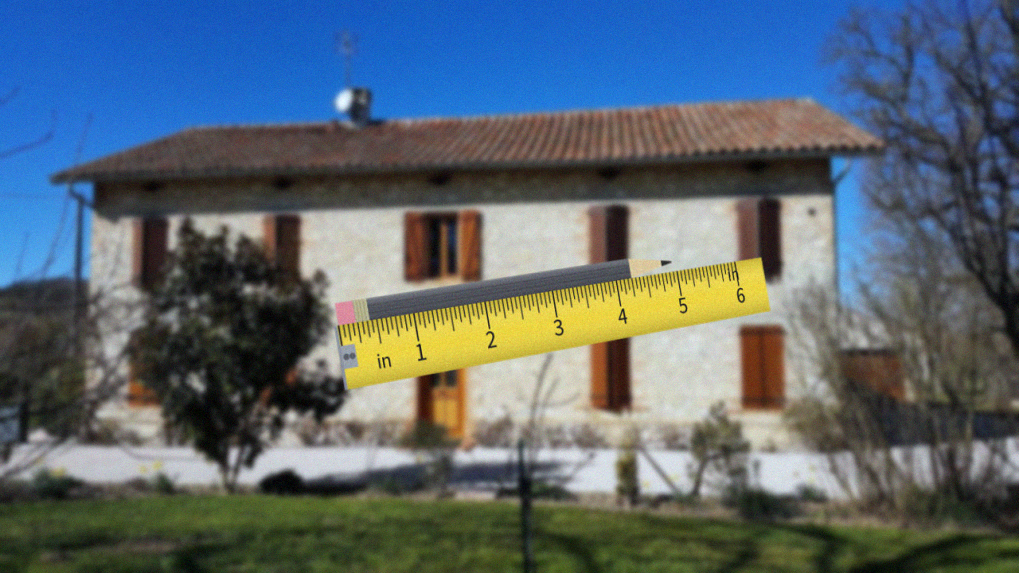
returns **4.9375** in
